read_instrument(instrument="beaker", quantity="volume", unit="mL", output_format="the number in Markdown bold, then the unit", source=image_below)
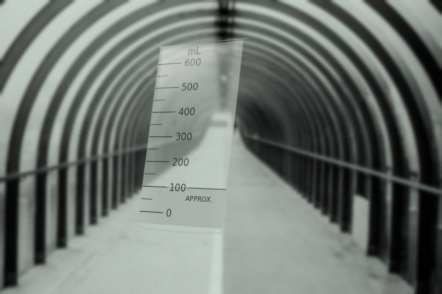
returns **100** mL
